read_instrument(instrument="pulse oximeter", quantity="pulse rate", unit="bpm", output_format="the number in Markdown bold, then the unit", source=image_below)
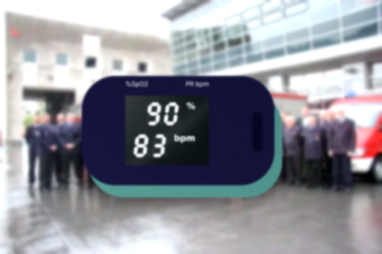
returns **83** bpm
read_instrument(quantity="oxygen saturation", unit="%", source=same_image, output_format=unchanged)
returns **90** %
